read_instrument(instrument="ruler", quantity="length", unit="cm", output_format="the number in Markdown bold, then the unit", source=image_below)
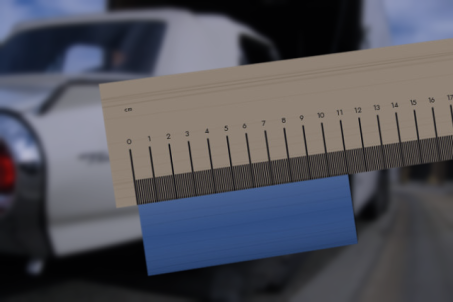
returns **11** cm
